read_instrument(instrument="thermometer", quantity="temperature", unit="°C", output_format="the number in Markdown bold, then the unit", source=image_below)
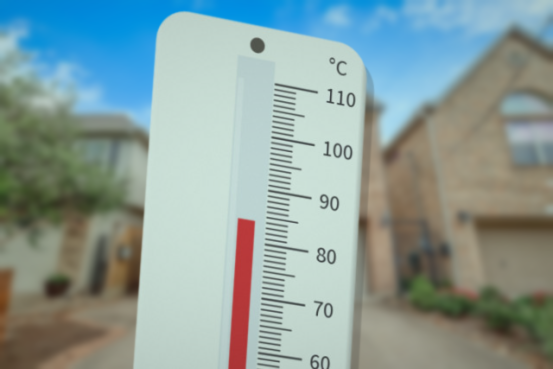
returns **84** °C
